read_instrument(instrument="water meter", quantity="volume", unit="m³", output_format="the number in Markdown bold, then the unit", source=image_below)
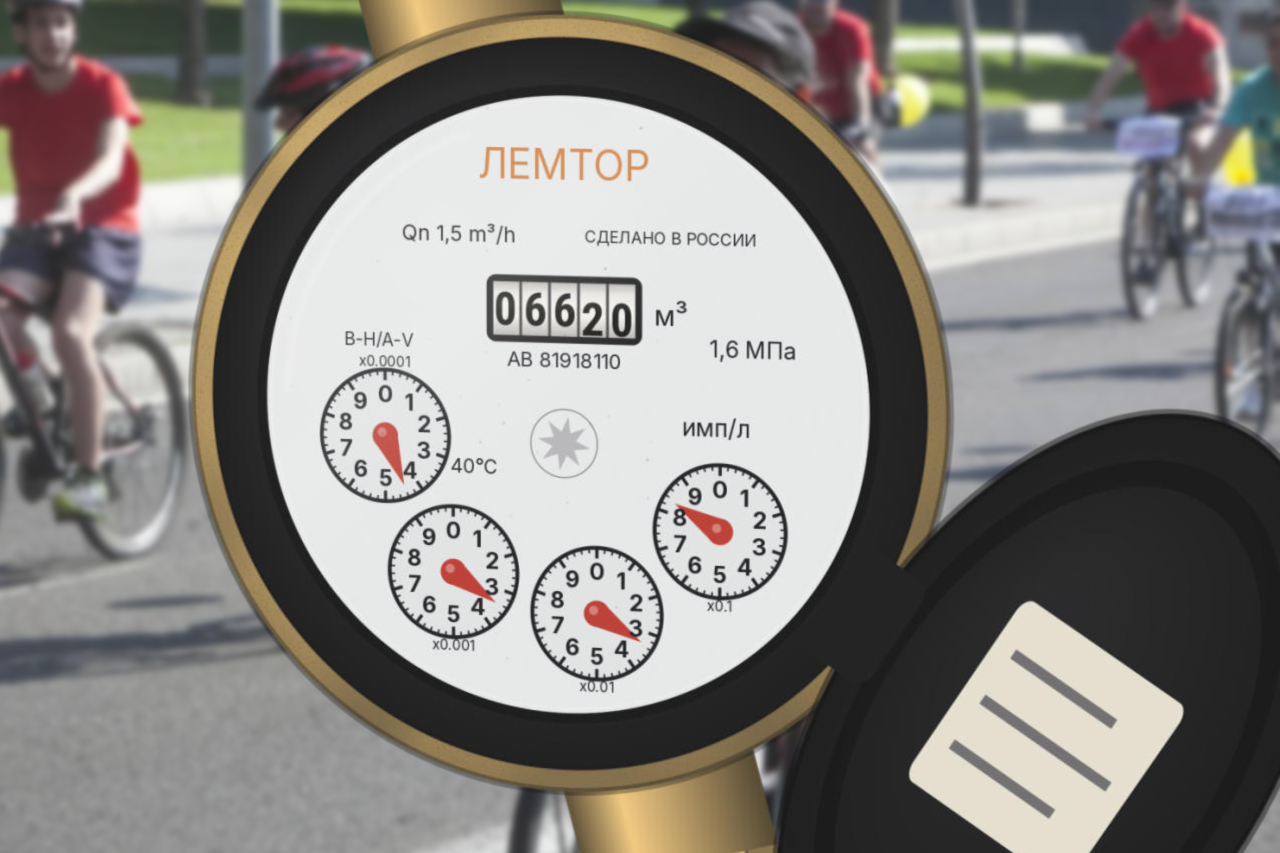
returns **6619.8334** m³
